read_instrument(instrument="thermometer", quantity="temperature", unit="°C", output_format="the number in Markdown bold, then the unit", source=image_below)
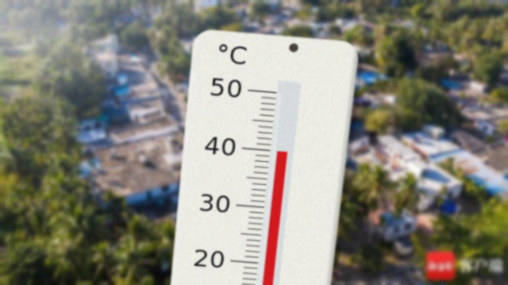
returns **40** °C
